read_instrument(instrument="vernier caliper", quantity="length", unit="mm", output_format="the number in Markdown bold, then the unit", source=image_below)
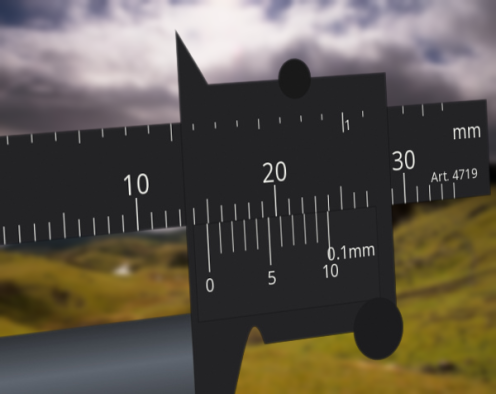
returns **14.9** mm
